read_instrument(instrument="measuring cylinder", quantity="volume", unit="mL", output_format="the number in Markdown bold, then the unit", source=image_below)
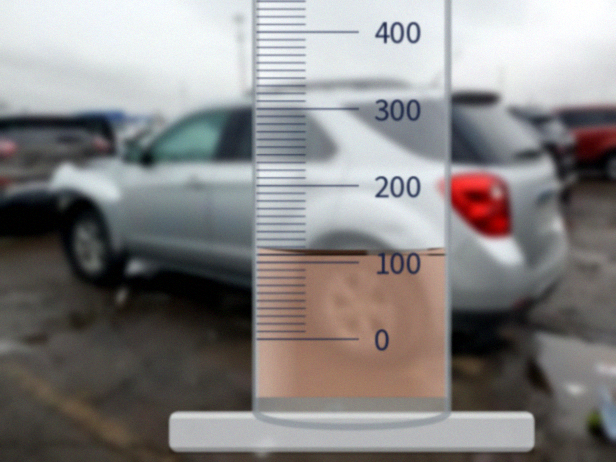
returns **110** mL
